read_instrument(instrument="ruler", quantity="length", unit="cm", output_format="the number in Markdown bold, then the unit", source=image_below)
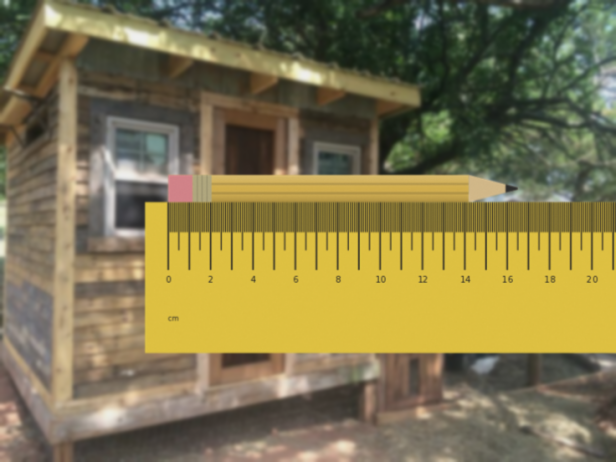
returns **16.5** cm
